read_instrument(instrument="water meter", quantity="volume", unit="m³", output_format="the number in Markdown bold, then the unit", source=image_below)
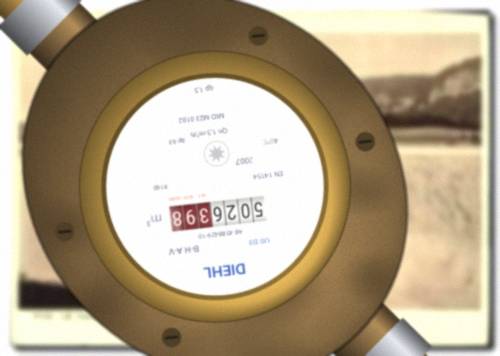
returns **5026.398** m³
